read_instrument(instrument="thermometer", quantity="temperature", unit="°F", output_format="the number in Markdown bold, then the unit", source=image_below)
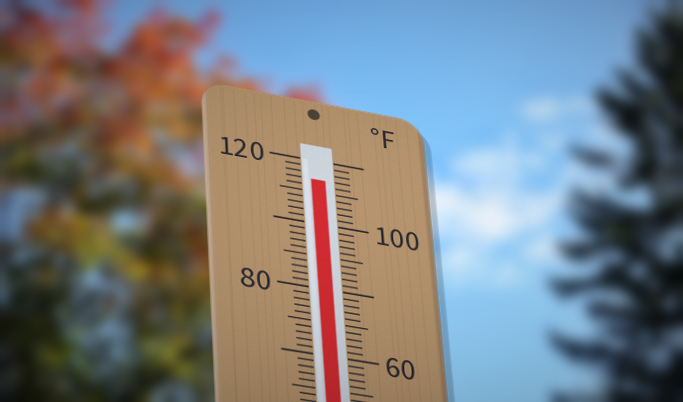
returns **114** °F
